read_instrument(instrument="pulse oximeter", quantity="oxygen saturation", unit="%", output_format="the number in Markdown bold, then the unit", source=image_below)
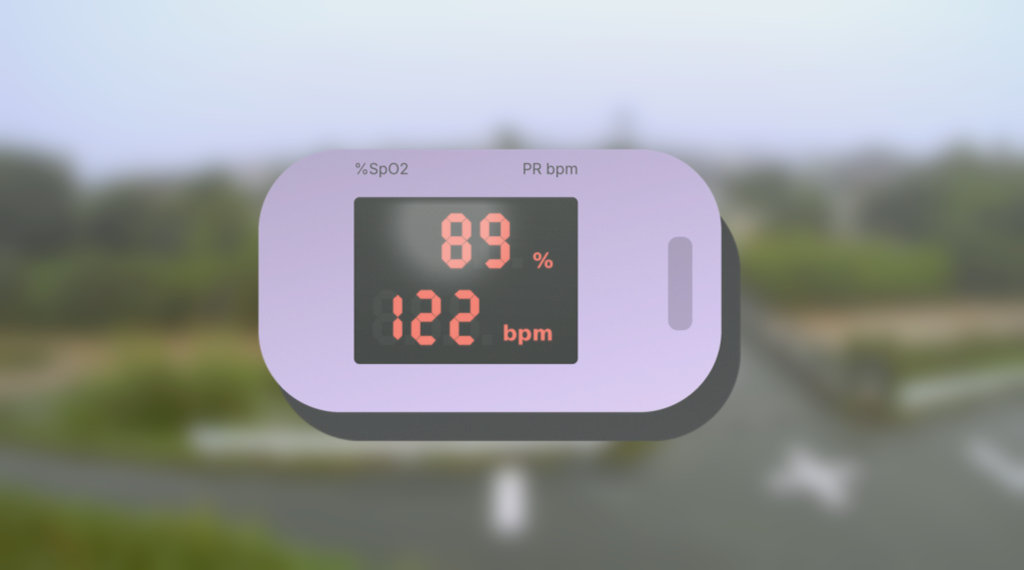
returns **89** %
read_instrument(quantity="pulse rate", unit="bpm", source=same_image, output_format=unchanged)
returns **122** bpm
